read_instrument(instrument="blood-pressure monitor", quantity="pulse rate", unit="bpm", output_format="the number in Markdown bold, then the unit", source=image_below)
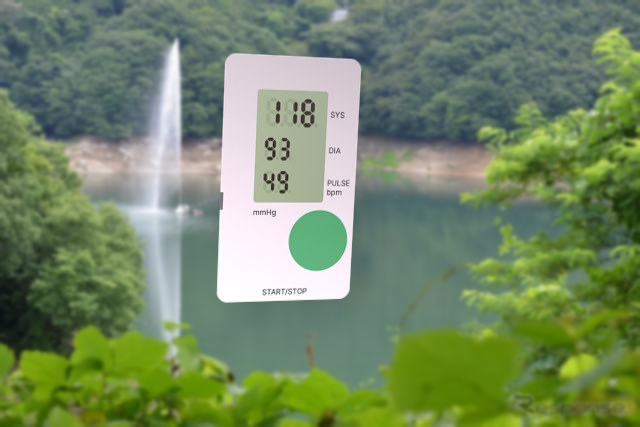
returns **49** bpm
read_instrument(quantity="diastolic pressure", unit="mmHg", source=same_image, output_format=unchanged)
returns **93** mmHg
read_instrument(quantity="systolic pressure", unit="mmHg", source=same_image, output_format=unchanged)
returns **118** mmHg
